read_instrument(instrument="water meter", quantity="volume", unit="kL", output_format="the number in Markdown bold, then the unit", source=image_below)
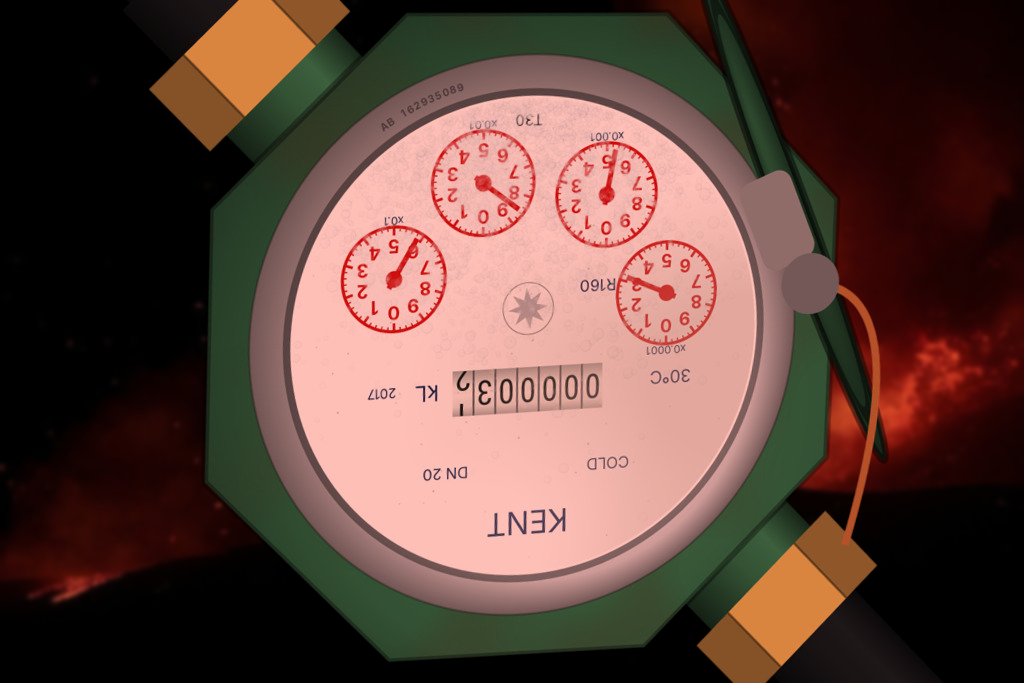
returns **31.5853** kL
